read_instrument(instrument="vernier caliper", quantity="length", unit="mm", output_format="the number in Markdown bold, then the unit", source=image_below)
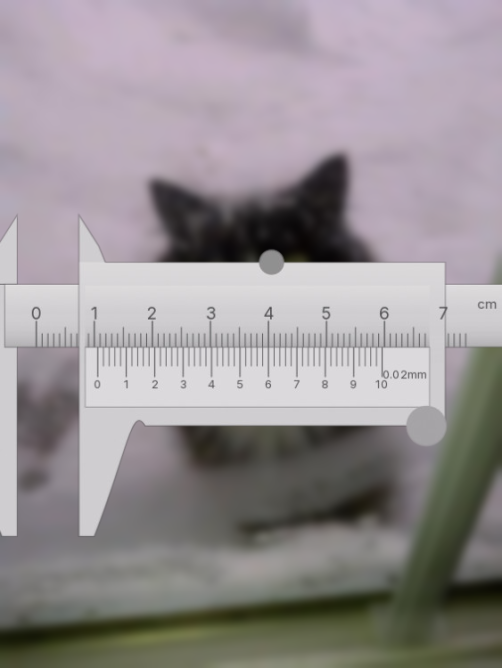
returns **10.6** mm
